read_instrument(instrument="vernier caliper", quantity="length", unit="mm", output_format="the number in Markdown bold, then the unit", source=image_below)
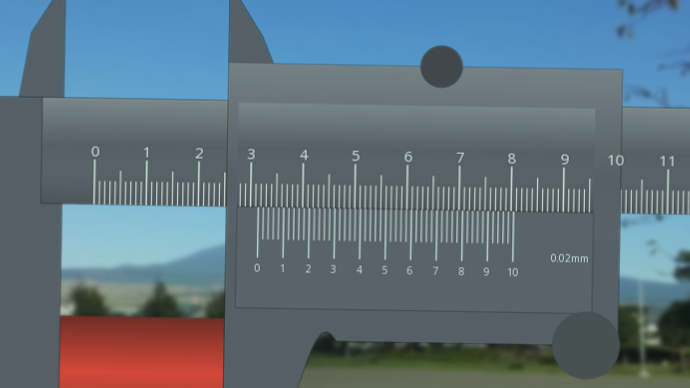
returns **31.5** mm
